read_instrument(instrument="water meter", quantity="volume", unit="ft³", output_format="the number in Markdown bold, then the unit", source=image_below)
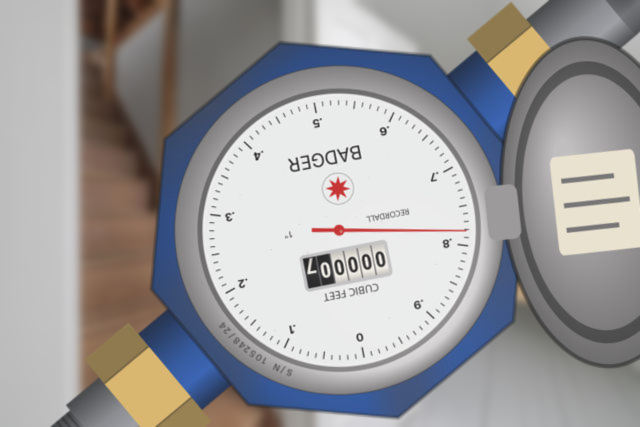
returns **6.78** ft³
